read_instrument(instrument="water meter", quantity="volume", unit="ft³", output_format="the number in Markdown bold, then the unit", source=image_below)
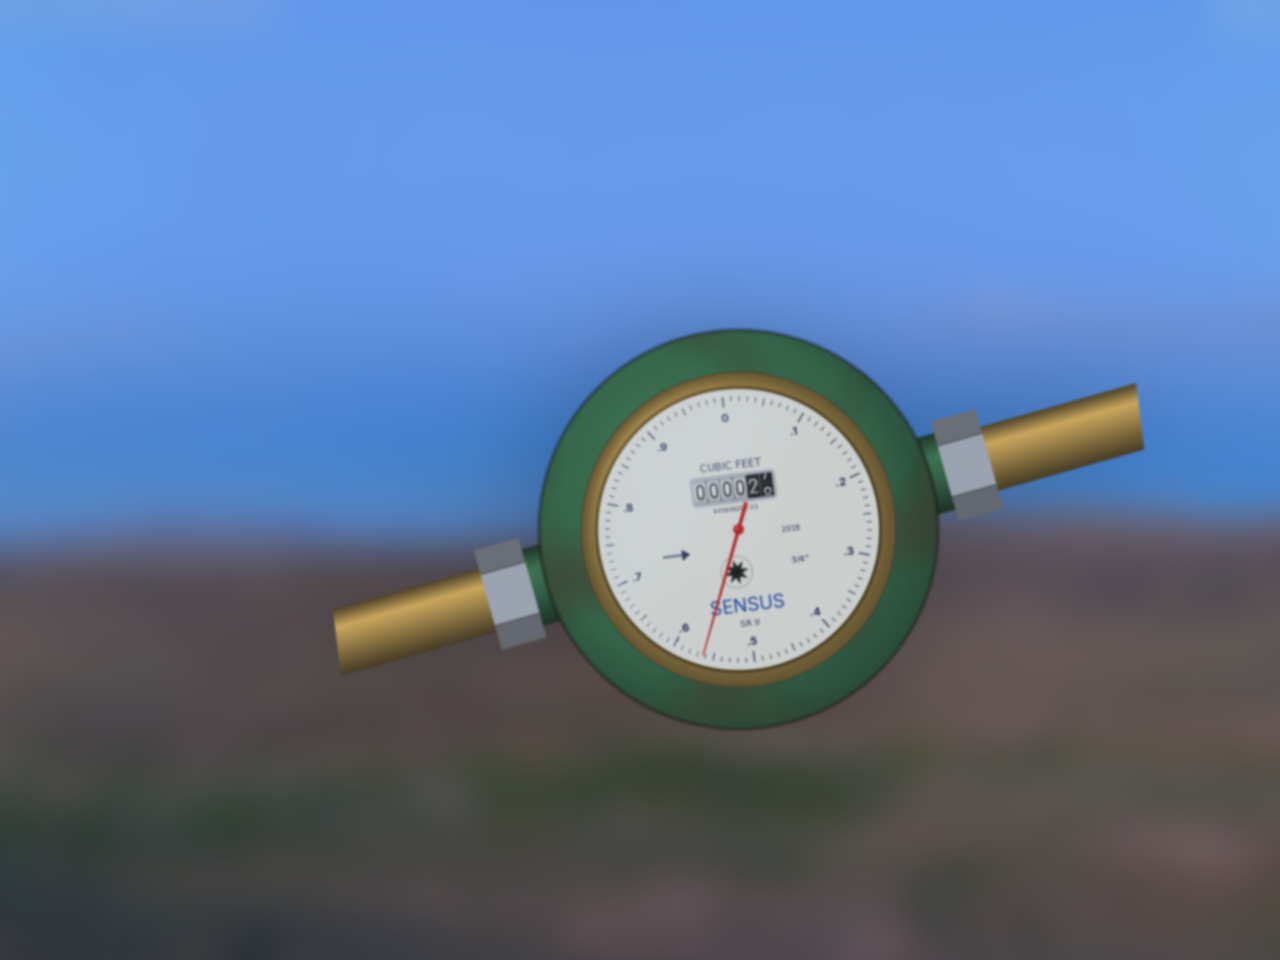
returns **27.56** ft³
